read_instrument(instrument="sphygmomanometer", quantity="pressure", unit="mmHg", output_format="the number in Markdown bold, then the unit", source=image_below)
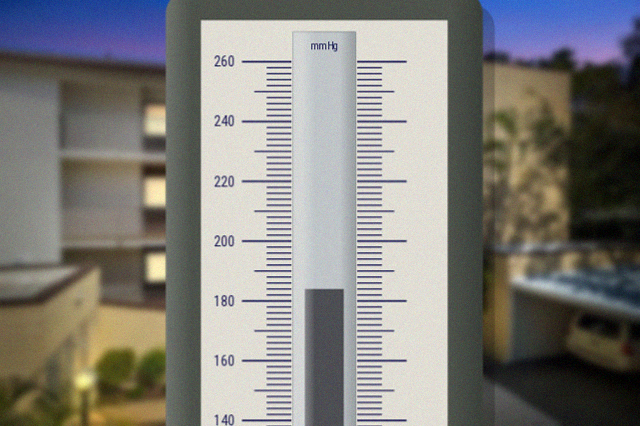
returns **184** mmHg
